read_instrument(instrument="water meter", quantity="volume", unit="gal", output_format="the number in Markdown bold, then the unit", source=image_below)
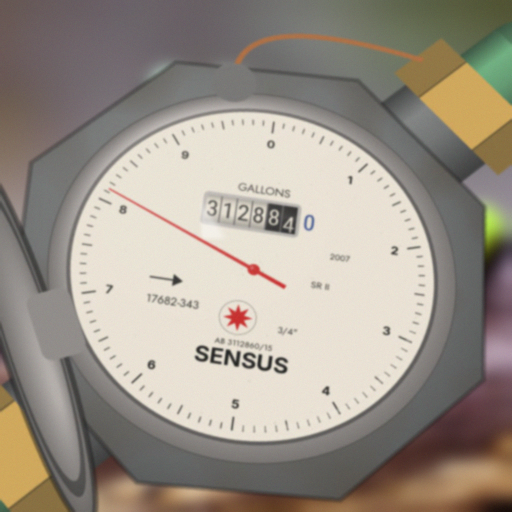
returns **3128838.1** gal
